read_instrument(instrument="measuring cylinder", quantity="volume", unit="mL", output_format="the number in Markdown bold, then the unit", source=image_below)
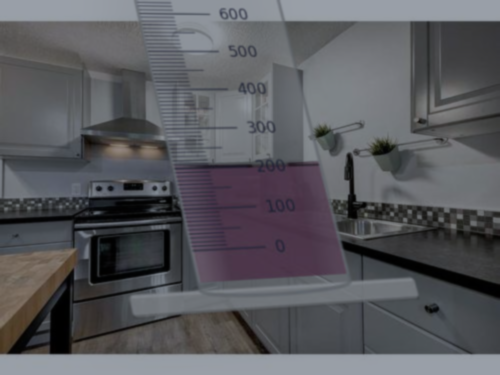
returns **200** mL
